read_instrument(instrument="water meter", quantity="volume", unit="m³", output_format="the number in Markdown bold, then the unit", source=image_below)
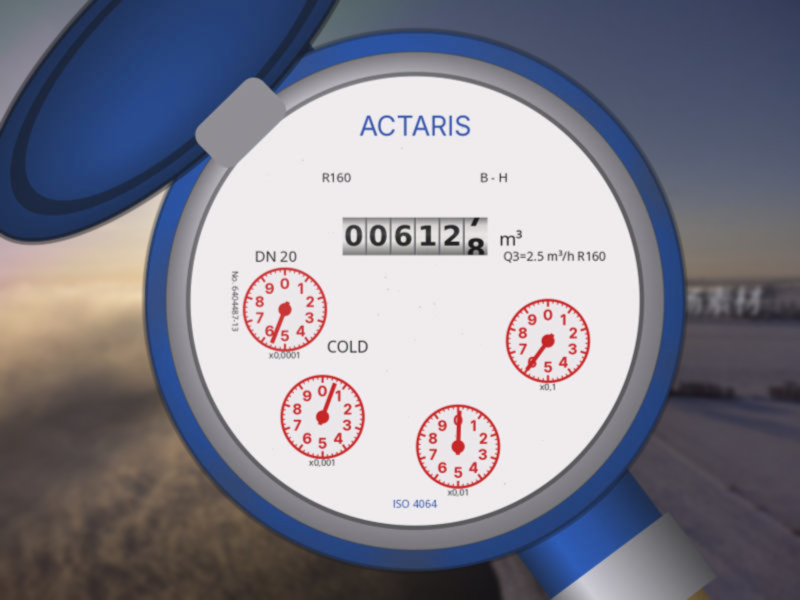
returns **6127.6005** m³
